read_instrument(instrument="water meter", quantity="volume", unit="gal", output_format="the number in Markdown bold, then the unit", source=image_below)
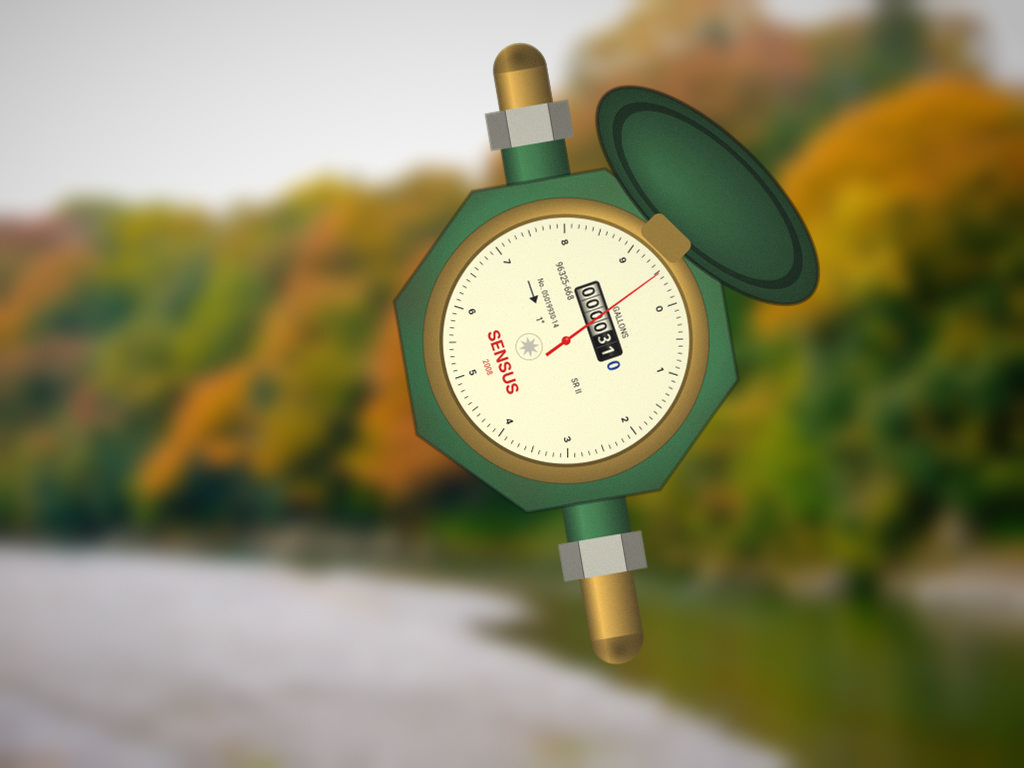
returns **309.5** gal
